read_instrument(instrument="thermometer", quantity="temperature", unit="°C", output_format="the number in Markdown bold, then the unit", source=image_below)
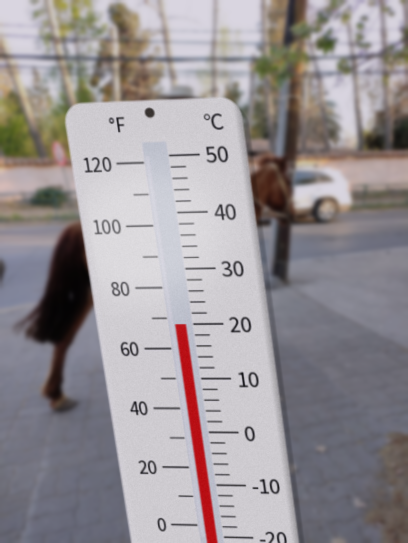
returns **20** °C
